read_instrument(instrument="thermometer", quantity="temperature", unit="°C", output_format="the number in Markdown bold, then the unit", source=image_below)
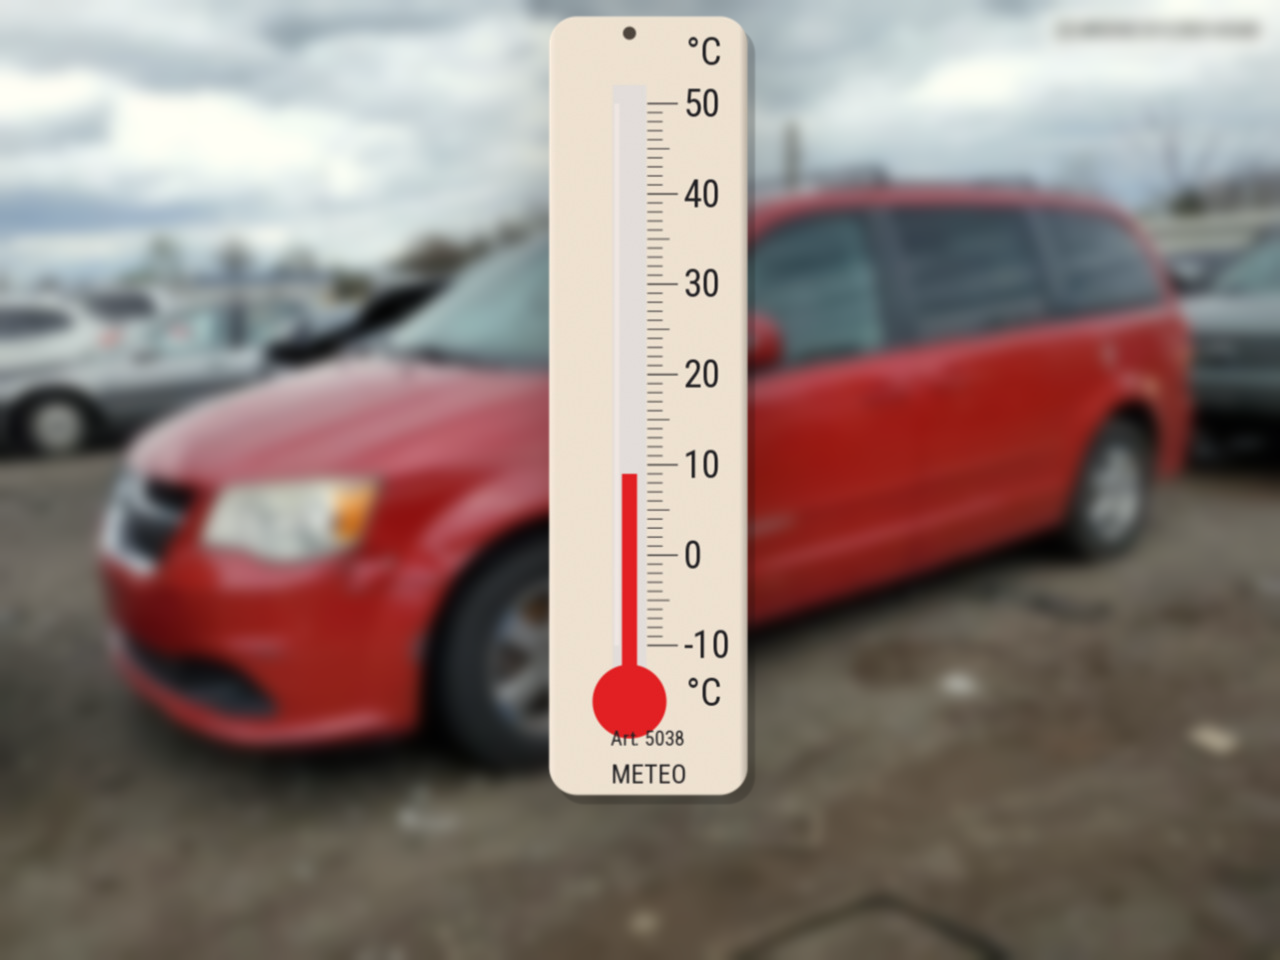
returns **9** °C
